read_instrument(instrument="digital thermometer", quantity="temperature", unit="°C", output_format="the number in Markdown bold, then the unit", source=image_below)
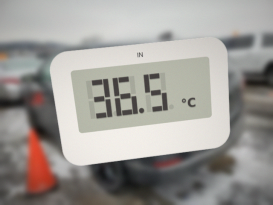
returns **36.5** °C
